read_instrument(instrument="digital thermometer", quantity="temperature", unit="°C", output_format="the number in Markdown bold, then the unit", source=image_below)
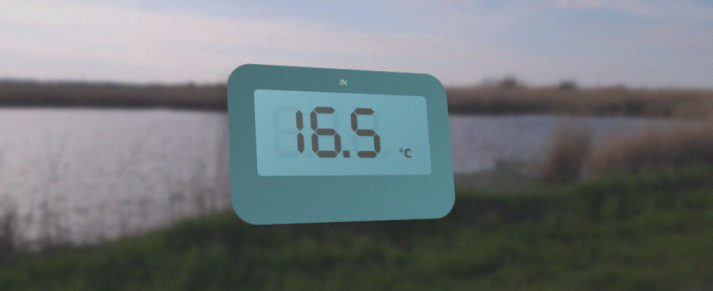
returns **16.5** °C
